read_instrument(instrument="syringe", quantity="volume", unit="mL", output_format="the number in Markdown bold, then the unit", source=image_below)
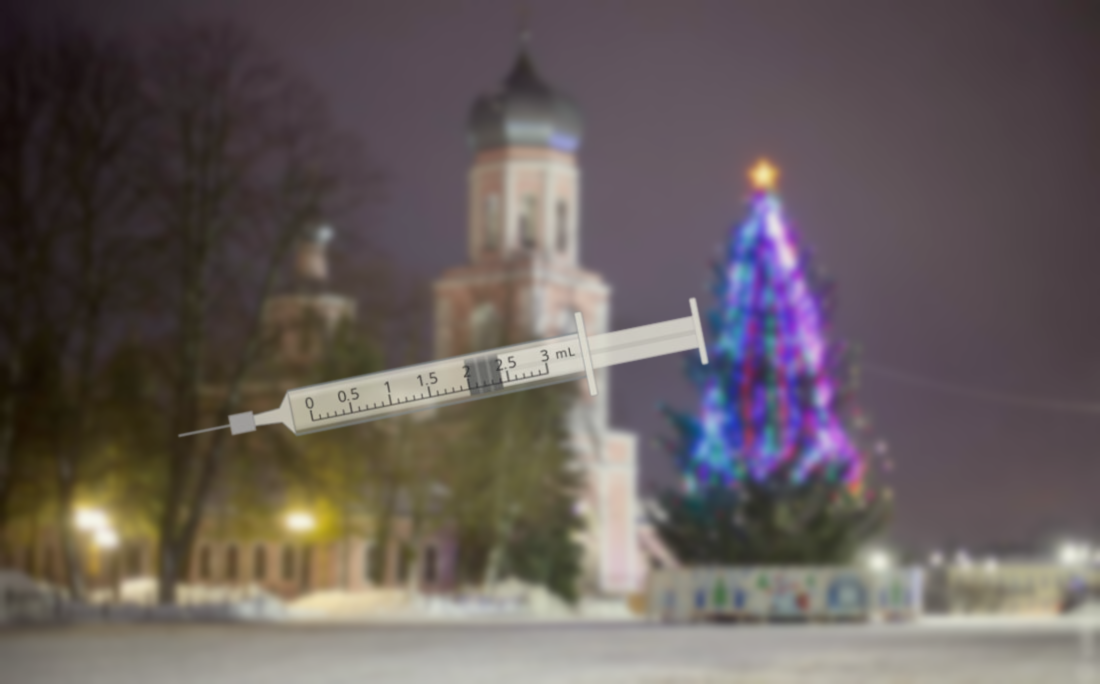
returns **2** mL
